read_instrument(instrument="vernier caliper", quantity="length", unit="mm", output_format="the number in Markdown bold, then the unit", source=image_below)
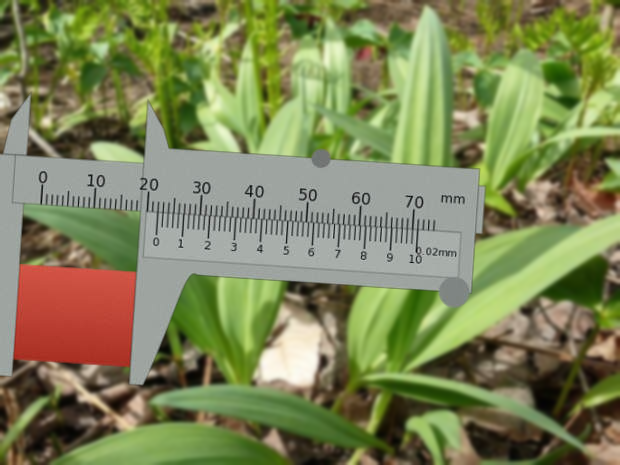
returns **22.0** mm
